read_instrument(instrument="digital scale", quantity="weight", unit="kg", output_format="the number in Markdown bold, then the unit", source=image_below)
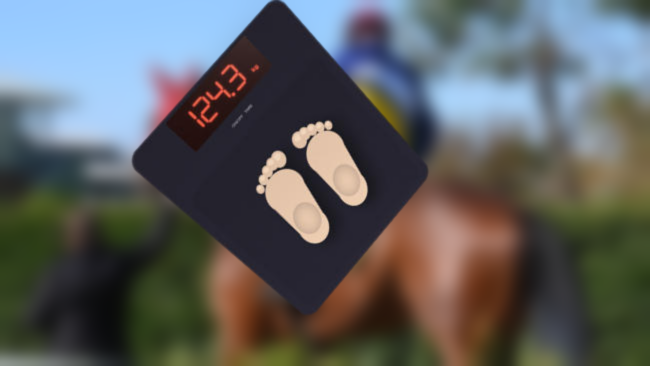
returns **124.3** kg
